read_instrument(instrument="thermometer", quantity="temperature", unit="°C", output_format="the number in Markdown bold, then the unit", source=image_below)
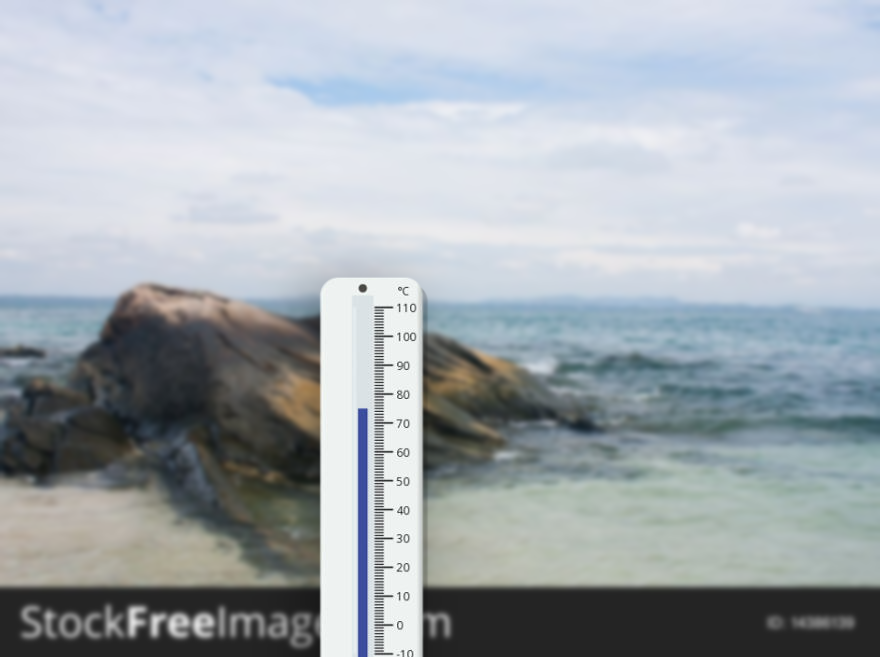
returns **75** °C
